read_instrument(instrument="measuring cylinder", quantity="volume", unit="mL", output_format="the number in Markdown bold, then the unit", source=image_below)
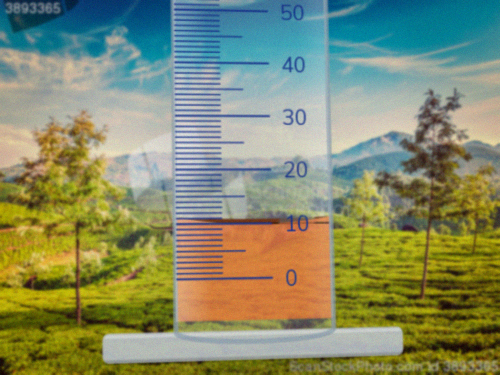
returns **10** mL
